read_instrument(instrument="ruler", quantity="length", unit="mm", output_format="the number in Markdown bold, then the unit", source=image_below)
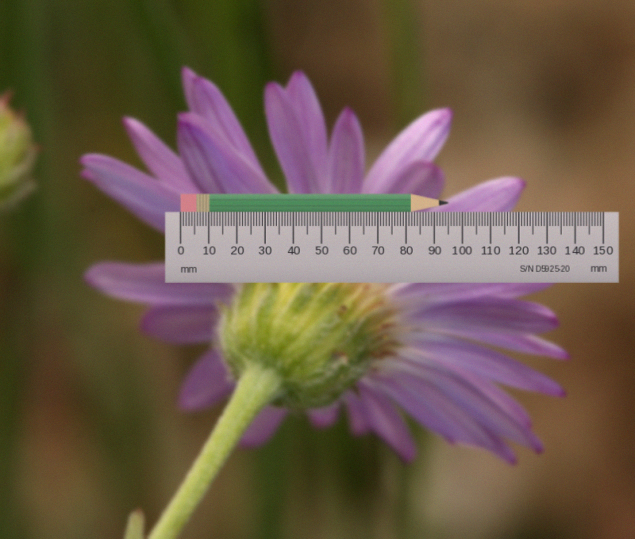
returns **95** mm
